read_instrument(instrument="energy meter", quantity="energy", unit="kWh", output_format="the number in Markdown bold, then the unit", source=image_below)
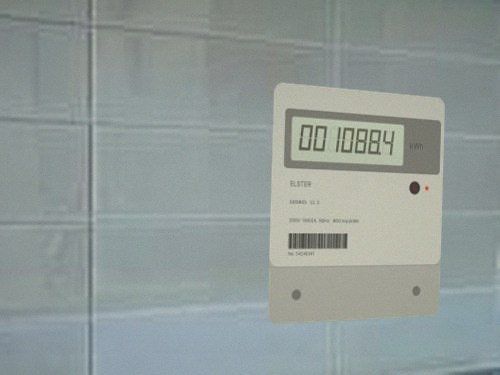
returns **1088.4** kWh
